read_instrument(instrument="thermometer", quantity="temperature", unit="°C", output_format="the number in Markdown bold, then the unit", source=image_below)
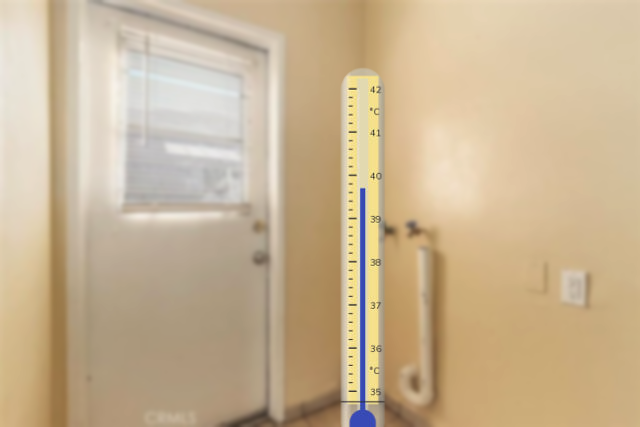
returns **39.7** °C
